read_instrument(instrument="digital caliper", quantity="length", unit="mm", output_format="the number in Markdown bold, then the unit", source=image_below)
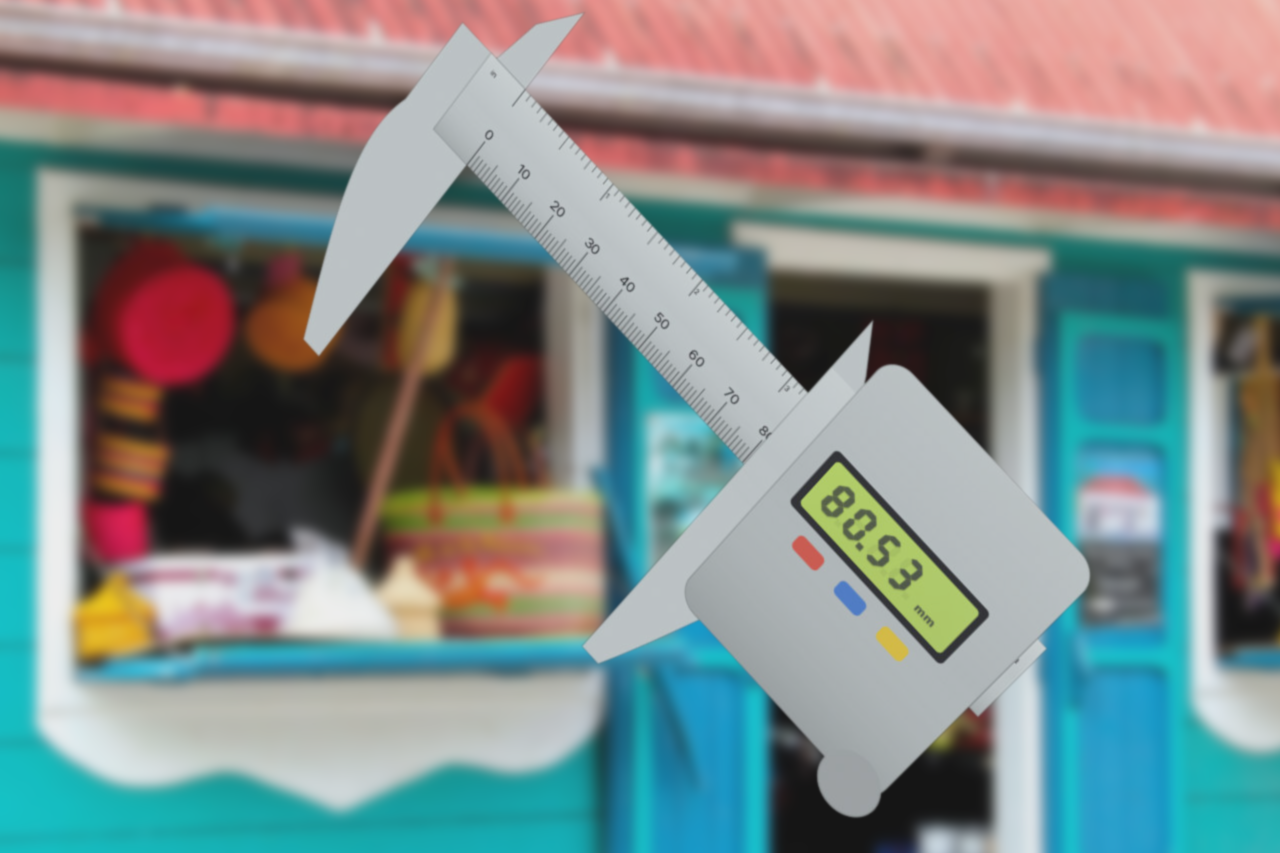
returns **80.53** mm
